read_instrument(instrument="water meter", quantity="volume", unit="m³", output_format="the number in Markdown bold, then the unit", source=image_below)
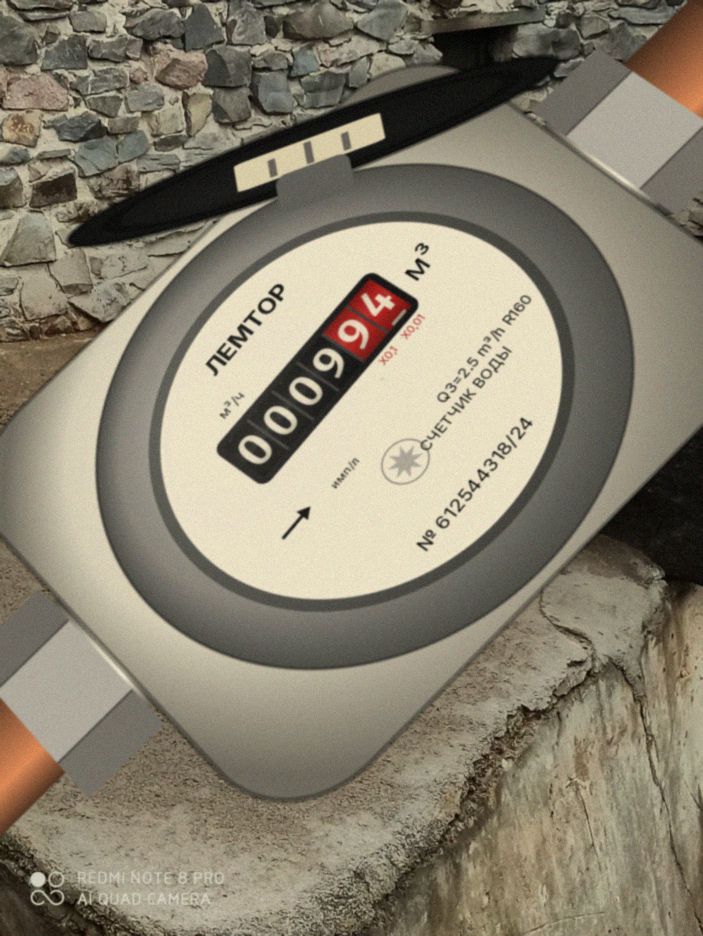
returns **9.94** m³
